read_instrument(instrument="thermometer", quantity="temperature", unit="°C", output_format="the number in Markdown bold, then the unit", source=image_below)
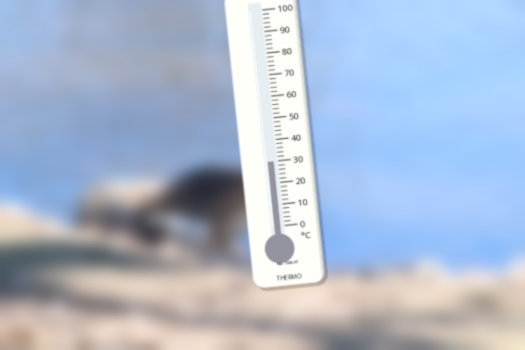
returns **30** °C
